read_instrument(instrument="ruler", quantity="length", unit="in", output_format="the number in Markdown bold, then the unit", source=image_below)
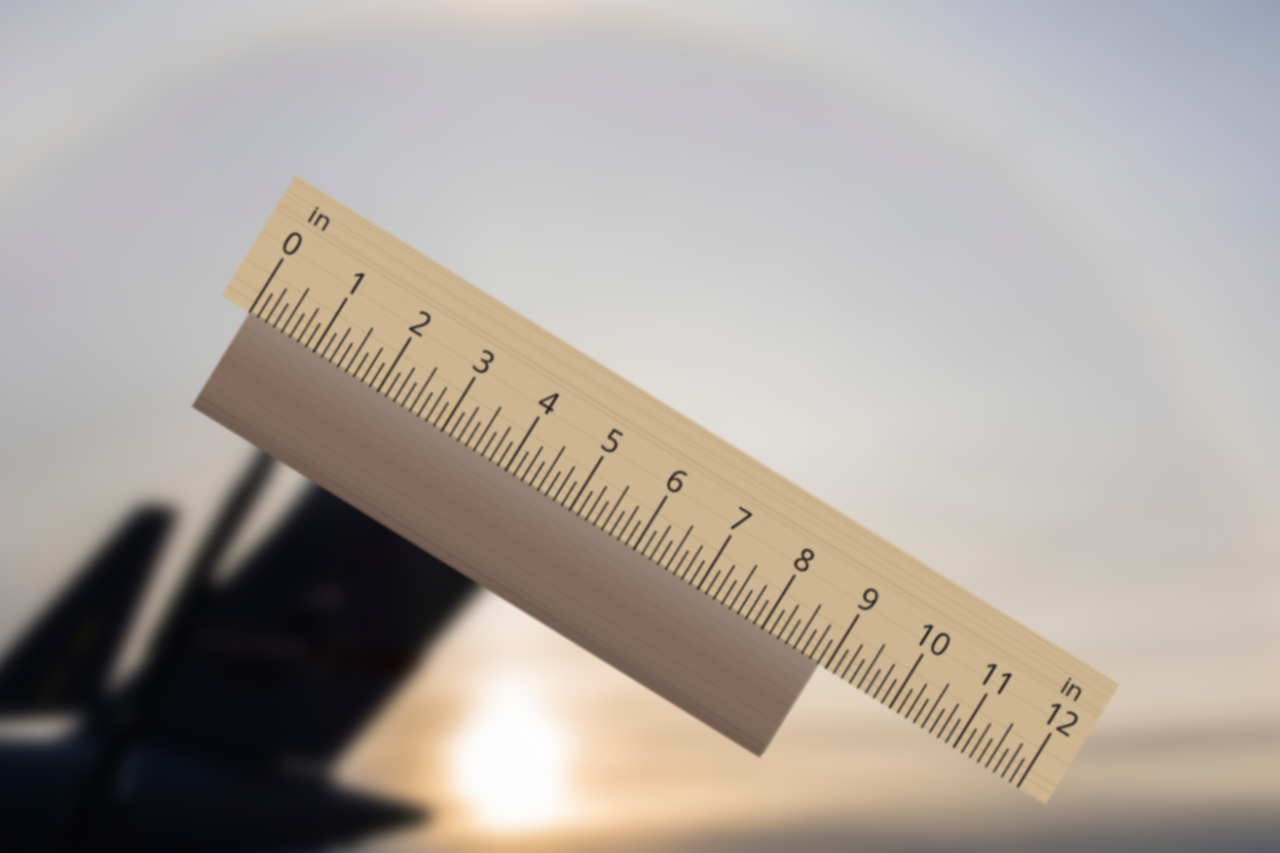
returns **8.875** in
